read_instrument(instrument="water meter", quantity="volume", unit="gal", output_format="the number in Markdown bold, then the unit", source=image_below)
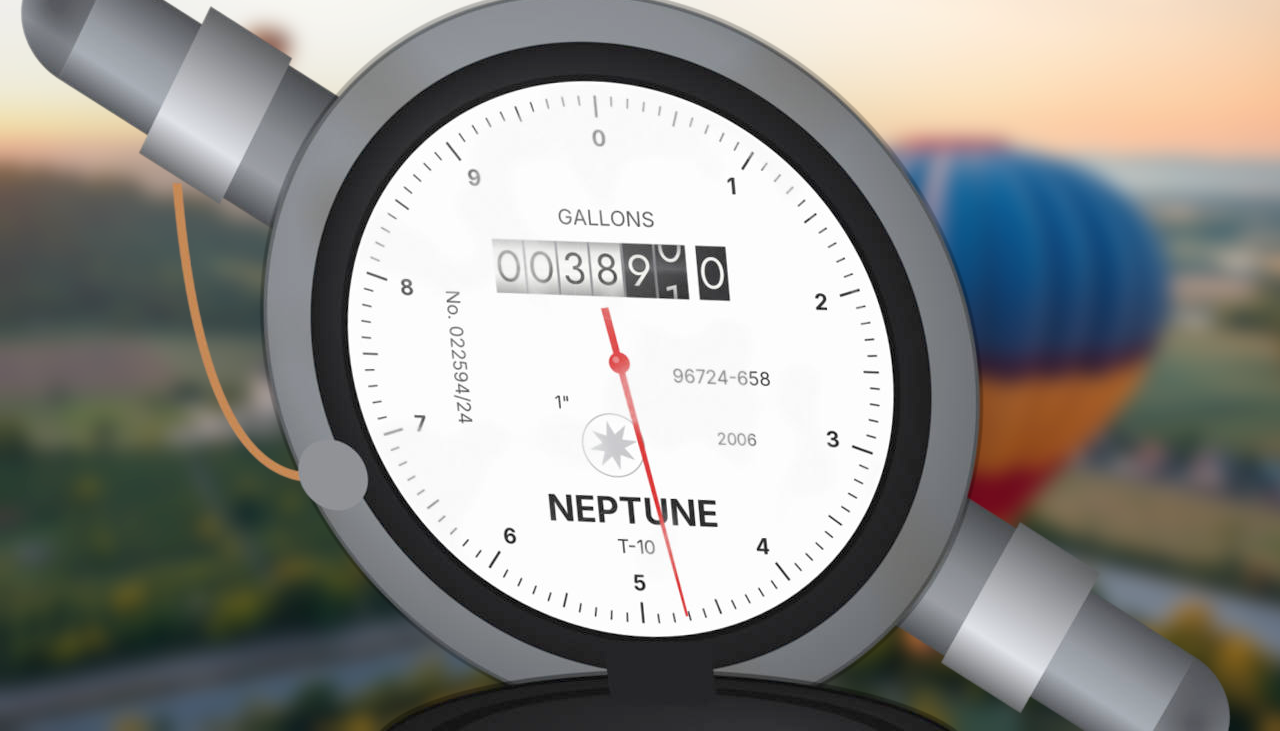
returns **38904.7** gal
